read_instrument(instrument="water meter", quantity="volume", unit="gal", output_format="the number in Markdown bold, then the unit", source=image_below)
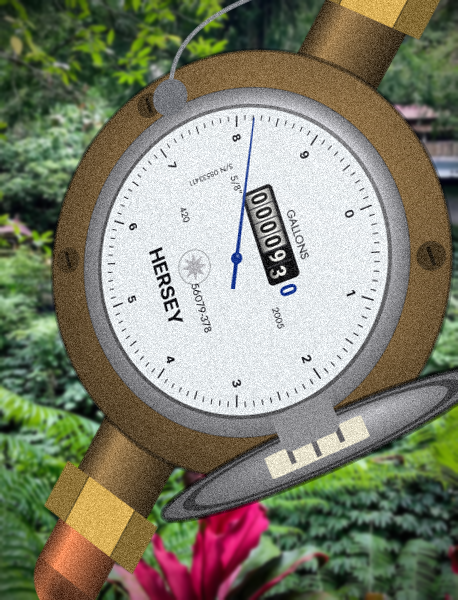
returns **928.2** gal
